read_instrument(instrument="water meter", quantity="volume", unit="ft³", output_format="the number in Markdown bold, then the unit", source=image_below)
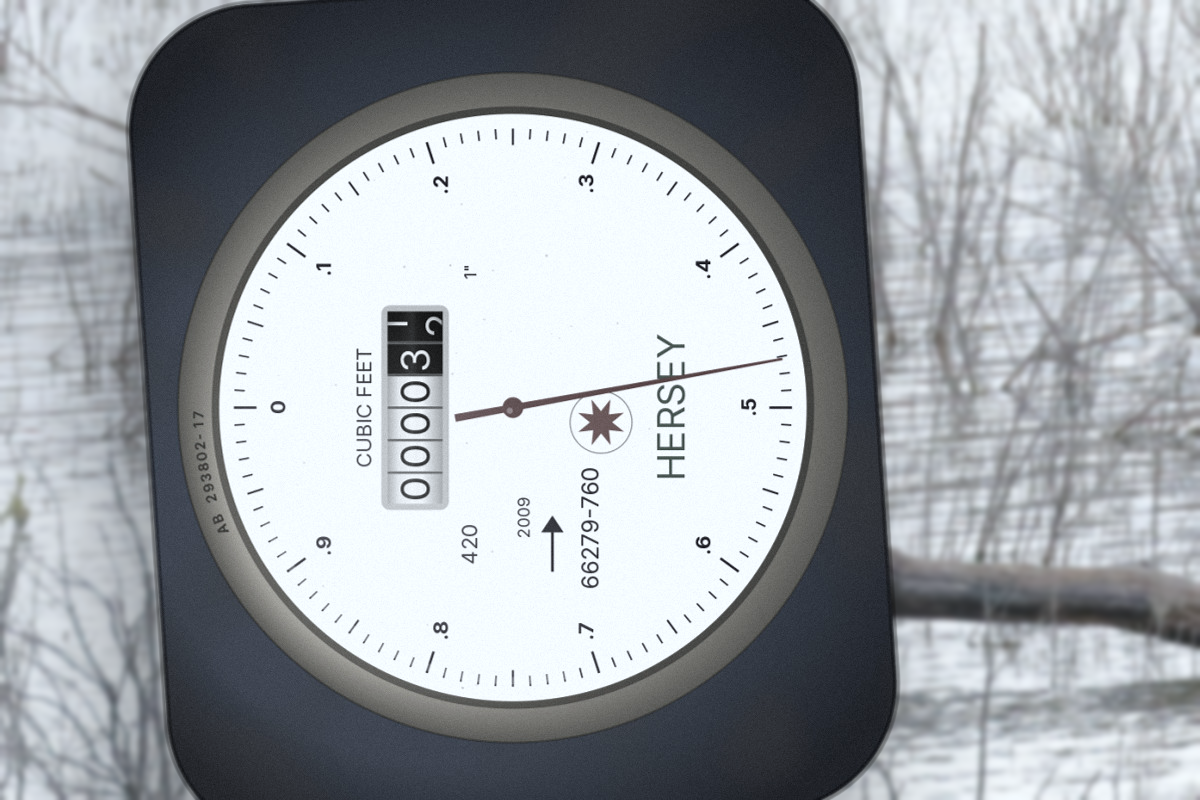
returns **31.47** ft³
